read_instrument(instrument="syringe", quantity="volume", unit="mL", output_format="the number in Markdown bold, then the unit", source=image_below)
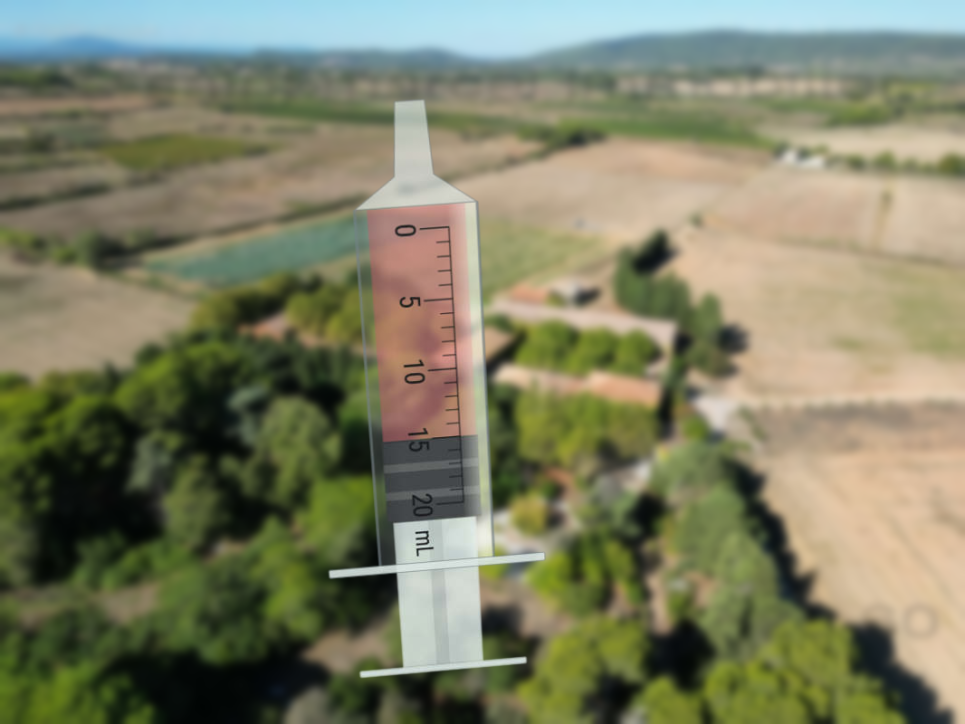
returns **15** mL
